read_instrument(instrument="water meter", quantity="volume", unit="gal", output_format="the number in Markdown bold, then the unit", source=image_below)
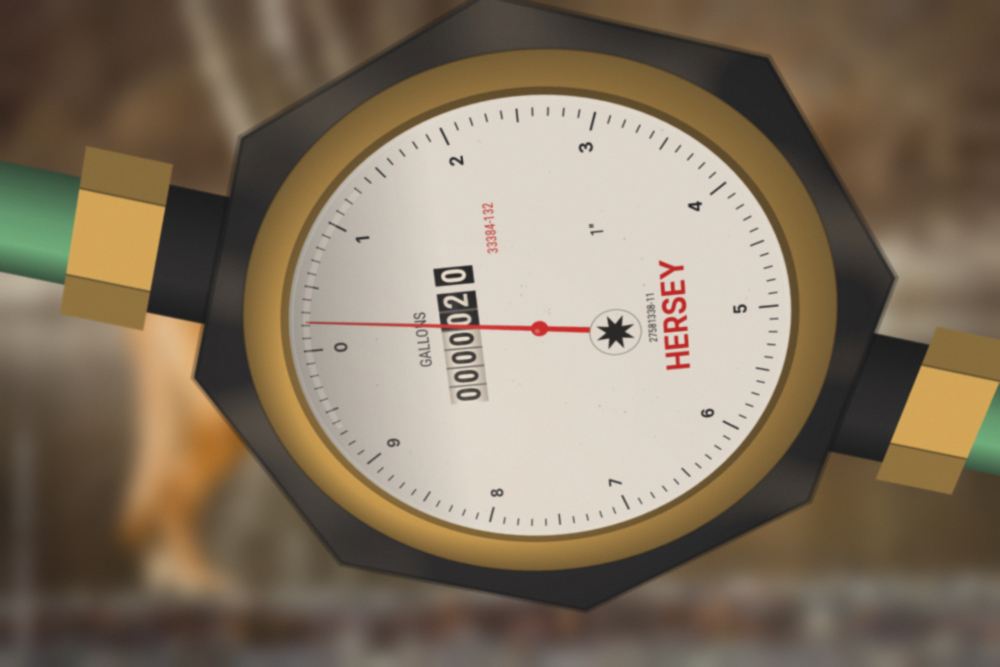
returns **20.2** gal
